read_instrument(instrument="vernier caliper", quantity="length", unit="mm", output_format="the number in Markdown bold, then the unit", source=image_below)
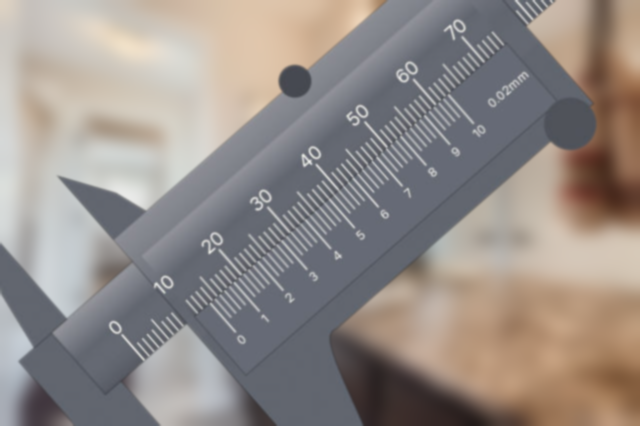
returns **13.5** mm
